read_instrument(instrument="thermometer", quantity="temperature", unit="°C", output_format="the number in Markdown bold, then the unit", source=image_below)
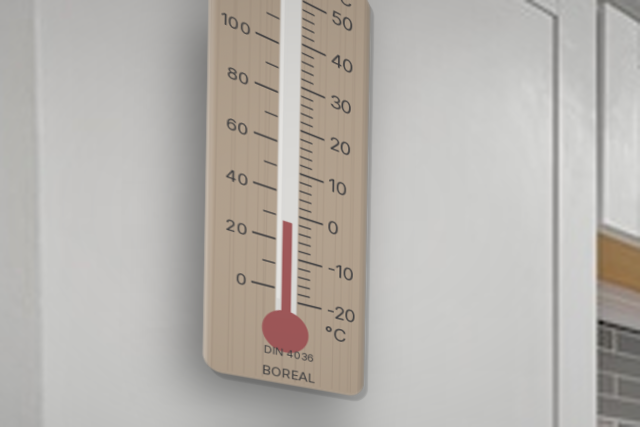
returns **-2** °C
